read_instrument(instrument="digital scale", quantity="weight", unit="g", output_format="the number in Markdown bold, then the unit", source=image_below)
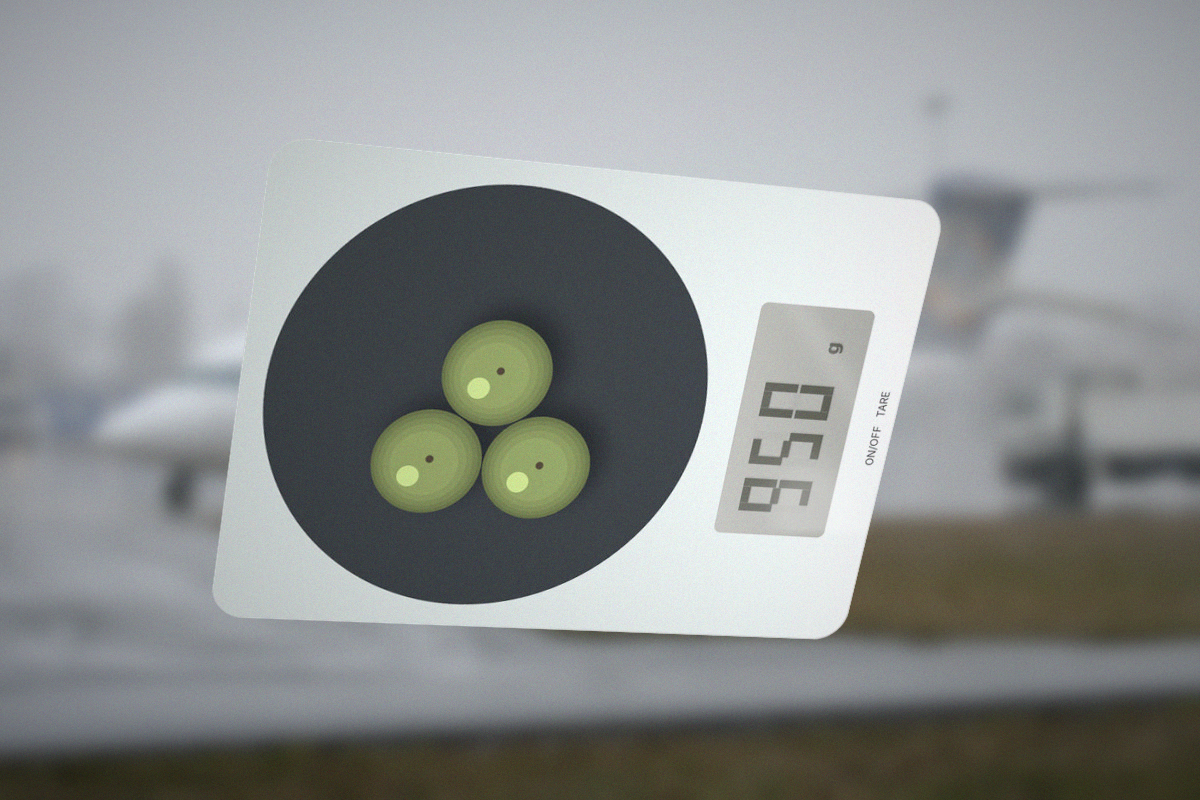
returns **950** g
